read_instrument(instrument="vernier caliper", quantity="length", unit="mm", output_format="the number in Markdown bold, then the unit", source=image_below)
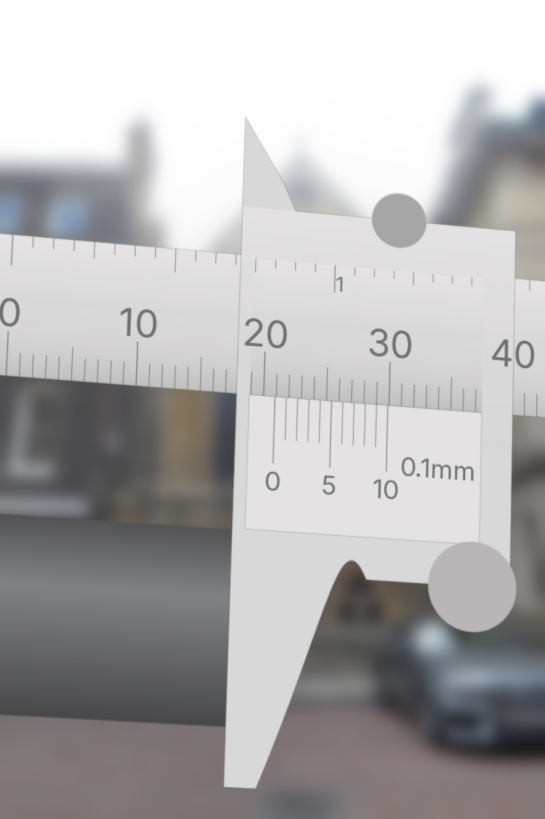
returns **20.9** mm
